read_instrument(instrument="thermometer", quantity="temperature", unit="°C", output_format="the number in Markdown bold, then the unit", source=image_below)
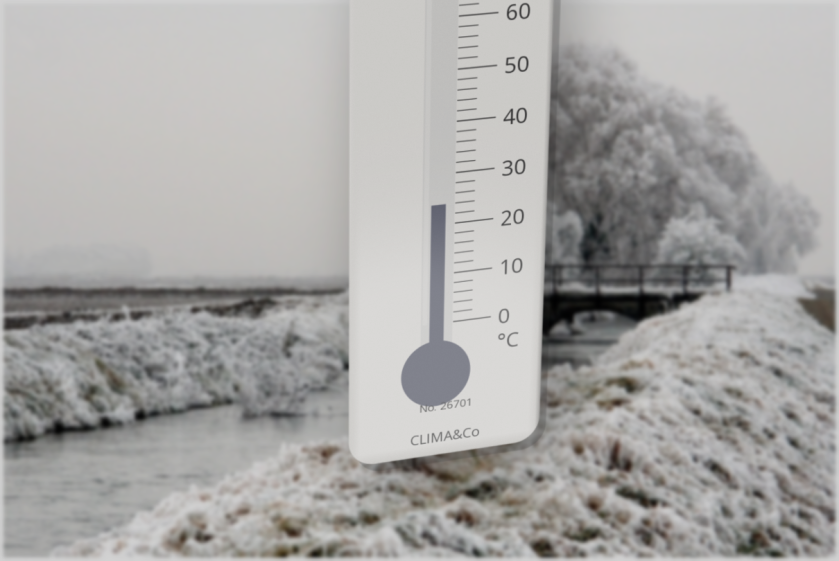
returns **24** °C
